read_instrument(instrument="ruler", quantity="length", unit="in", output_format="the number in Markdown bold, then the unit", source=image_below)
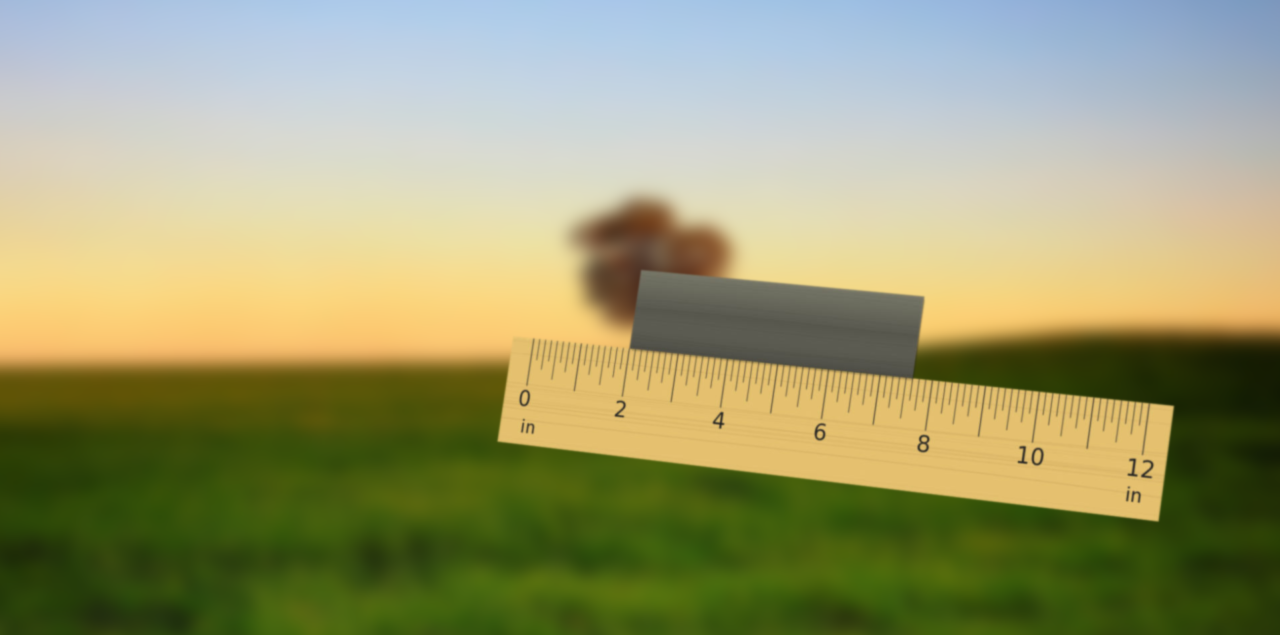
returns **5.625** in
